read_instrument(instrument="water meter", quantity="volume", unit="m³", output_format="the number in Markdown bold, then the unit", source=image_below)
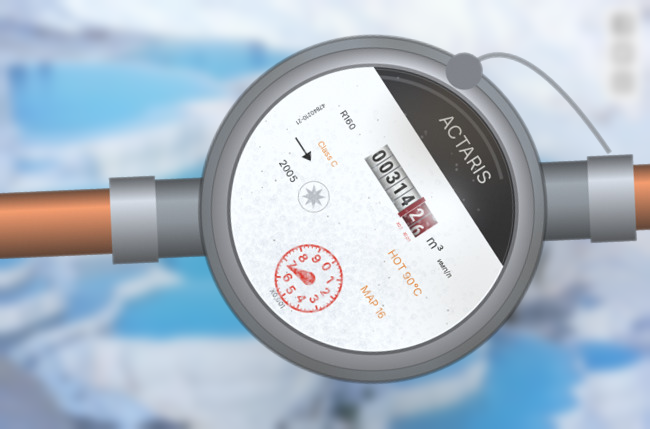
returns **314.256** m³
